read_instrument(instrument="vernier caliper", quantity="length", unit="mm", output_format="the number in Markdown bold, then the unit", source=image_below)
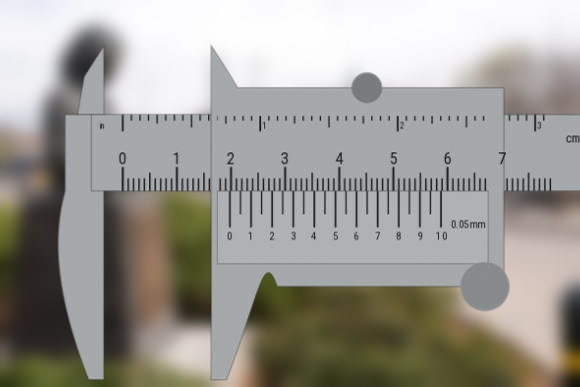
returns **19.8** mm
